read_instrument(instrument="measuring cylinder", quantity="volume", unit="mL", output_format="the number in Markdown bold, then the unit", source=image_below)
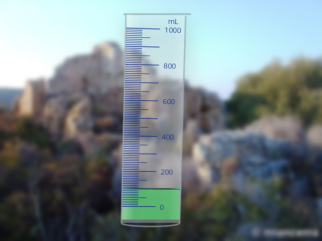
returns **100** mL
